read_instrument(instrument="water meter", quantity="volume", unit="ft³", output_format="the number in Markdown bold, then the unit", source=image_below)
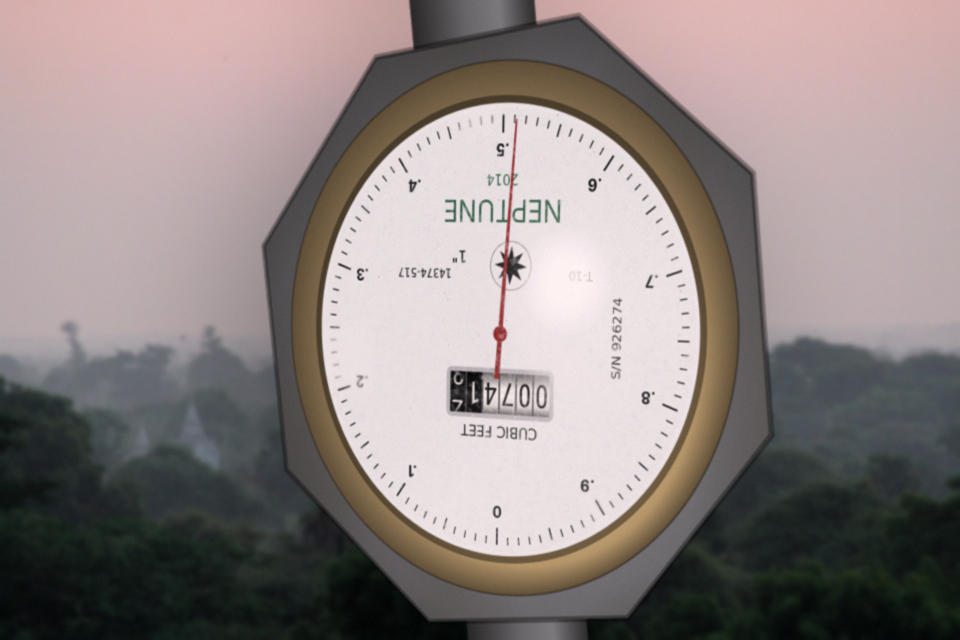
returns **7412.51** ft³
